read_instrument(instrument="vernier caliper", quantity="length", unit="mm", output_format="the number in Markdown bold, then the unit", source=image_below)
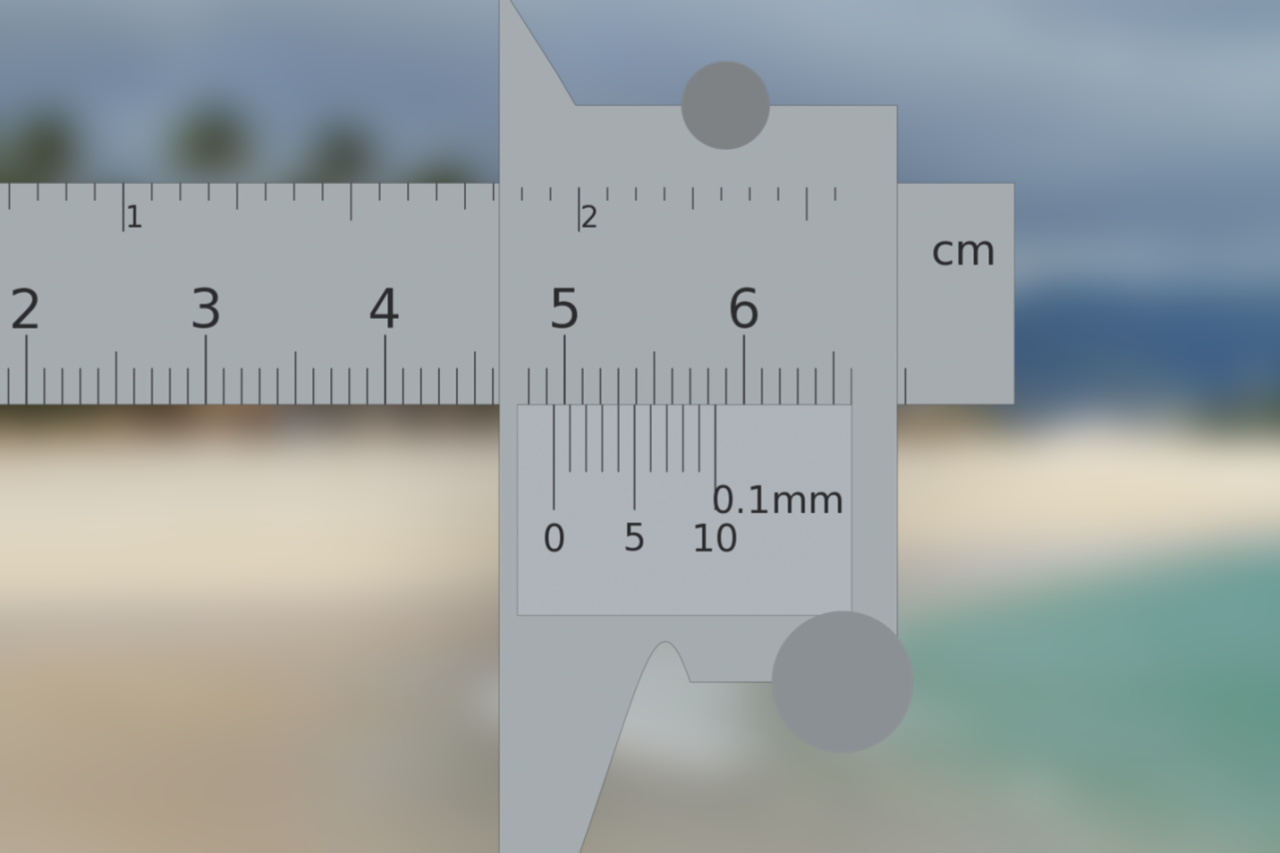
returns **49.4** mm
